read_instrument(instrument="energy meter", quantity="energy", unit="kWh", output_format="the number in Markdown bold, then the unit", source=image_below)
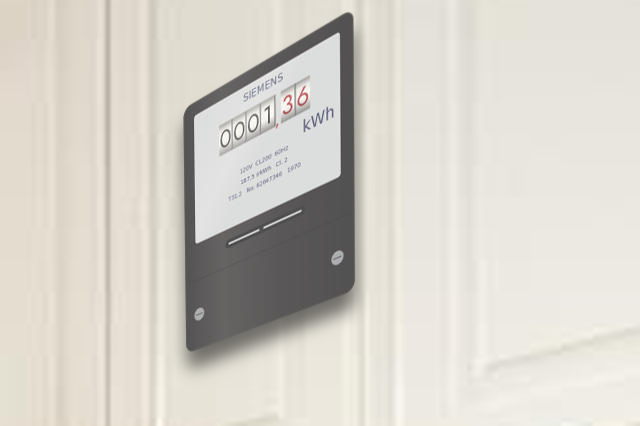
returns **1.36** kWh
